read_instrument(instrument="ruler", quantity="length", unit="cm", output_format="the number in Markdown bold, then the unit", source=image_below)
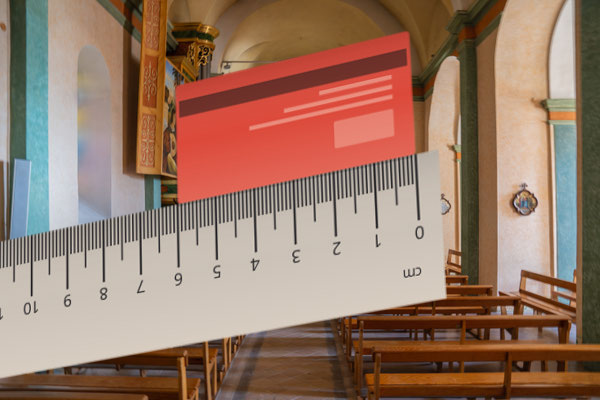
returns **6** cm
